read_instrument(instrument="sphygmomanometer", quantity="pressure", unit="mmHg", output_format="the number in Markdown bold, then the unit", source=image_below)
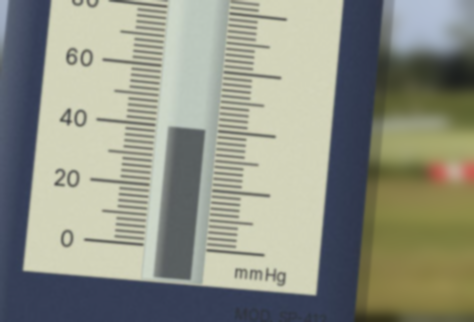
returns **40** mmHg
